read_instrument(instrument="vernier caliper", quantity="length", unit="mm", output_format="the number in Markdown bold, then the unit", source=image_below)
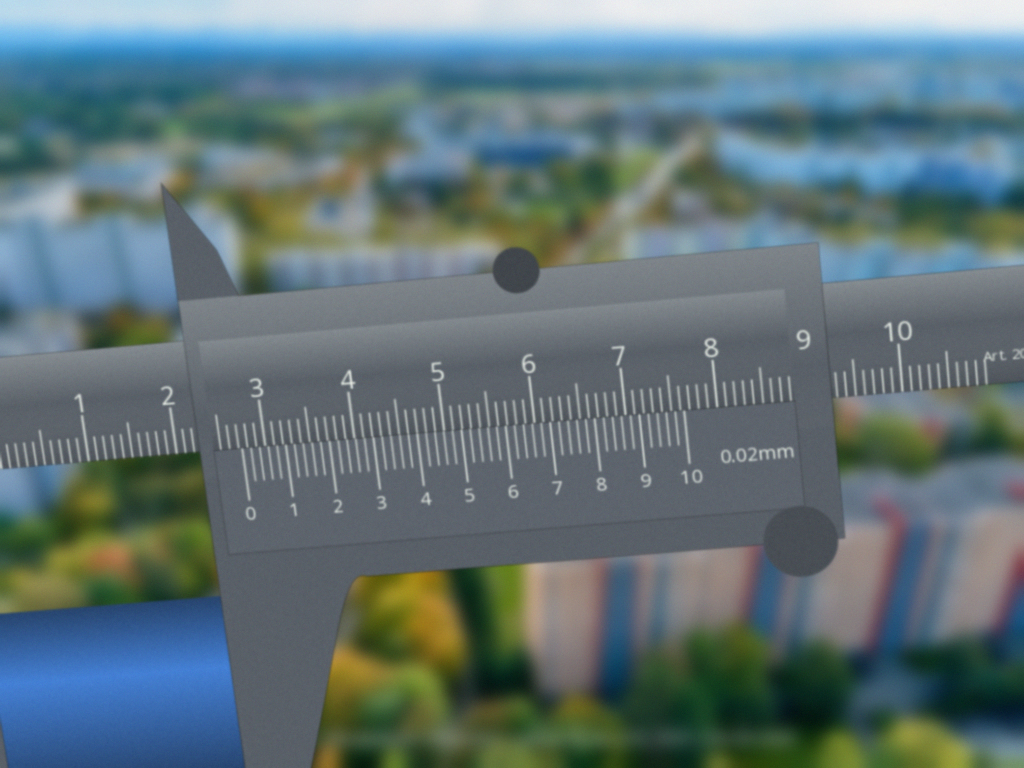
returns **27.4** mm
